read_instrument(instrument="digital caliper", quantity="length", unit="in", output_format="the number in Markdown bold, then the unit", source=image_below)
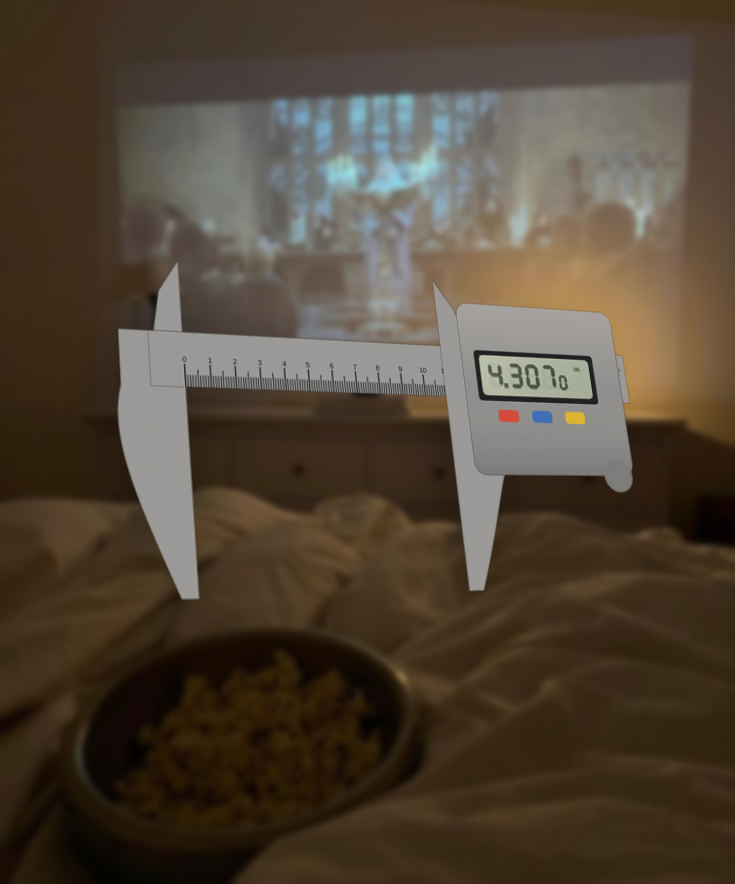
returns **4.3070** in
